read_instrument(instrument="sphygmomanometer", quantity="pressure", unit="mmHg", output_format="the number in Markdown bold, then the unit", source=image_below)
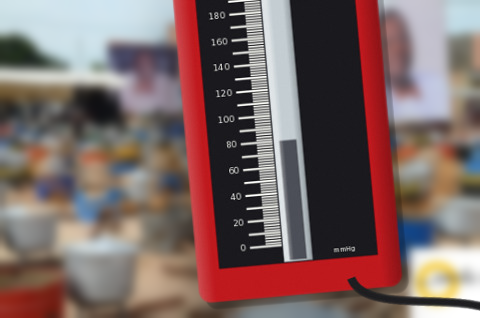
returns **80** mmHg
